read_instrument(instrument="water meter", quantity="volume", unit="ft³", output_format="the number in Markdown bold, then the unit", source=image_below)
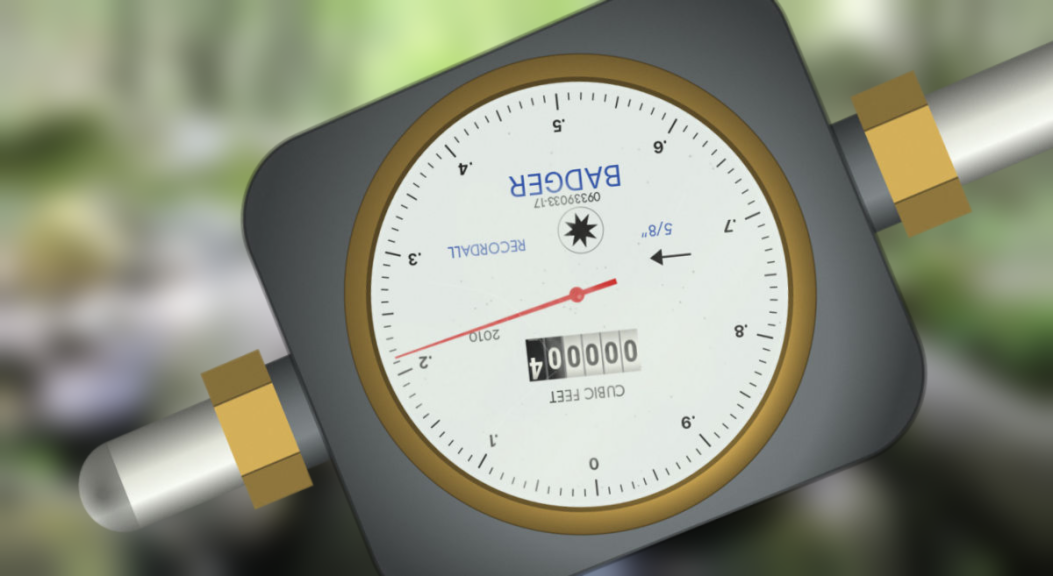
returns **4.21** ft³
